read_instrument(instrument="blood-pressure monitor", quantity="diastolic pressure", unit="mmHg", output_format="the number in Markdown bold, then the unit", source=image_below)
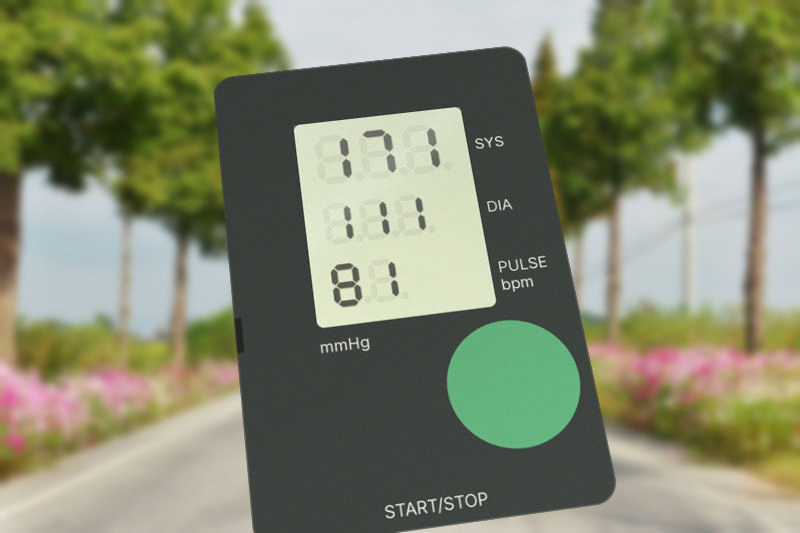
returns **111** mmHg
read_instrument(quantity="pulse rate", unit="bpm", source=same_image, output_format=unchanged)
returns **81** bpm
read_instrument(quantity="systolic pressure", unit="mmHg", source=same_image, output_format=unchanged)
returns **171** mmHg
